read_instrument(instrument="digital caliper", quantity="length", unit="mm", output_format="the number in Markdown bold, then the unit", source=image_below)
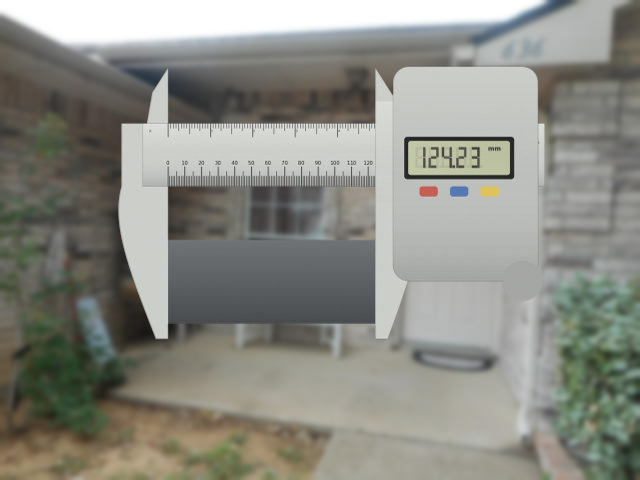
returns **124.23** mm
